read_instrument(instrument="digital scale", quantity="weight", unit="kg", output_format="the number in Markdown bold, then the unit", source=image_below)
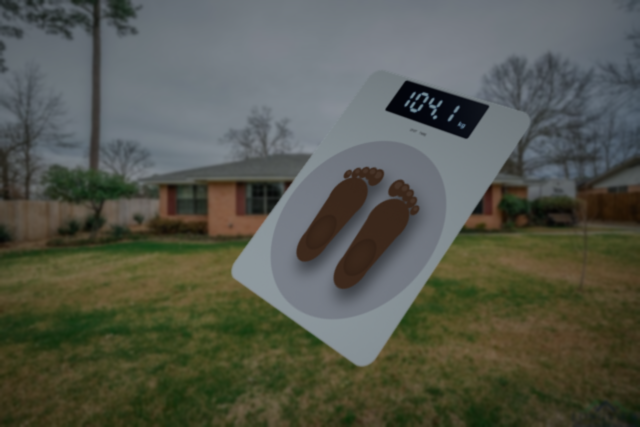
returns **104.1** kg
